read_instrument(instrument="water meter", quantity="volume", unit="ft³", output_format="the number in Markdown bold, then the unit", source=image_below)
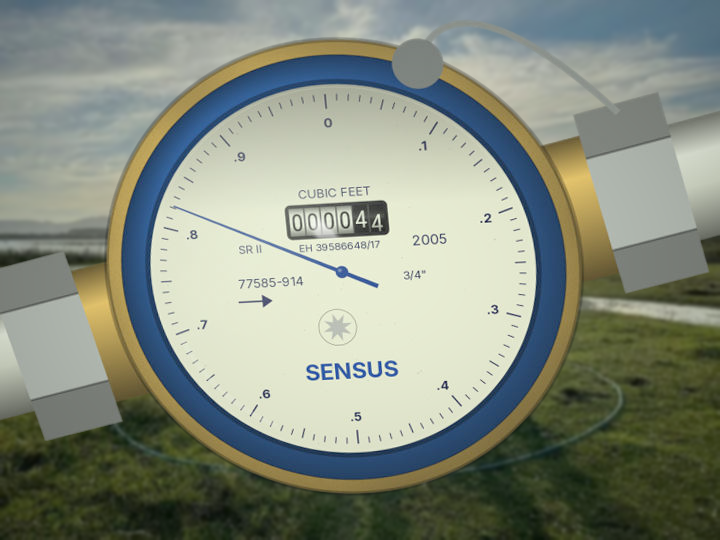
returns **43.82** ft³
